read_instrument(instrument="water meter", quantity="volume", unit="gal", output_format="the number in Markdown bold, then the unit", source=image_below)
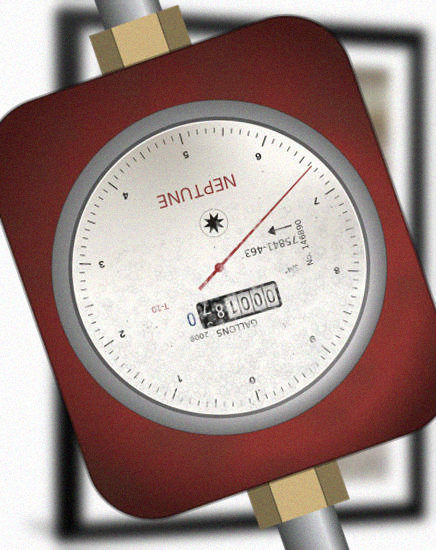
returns **1866.6** gal
